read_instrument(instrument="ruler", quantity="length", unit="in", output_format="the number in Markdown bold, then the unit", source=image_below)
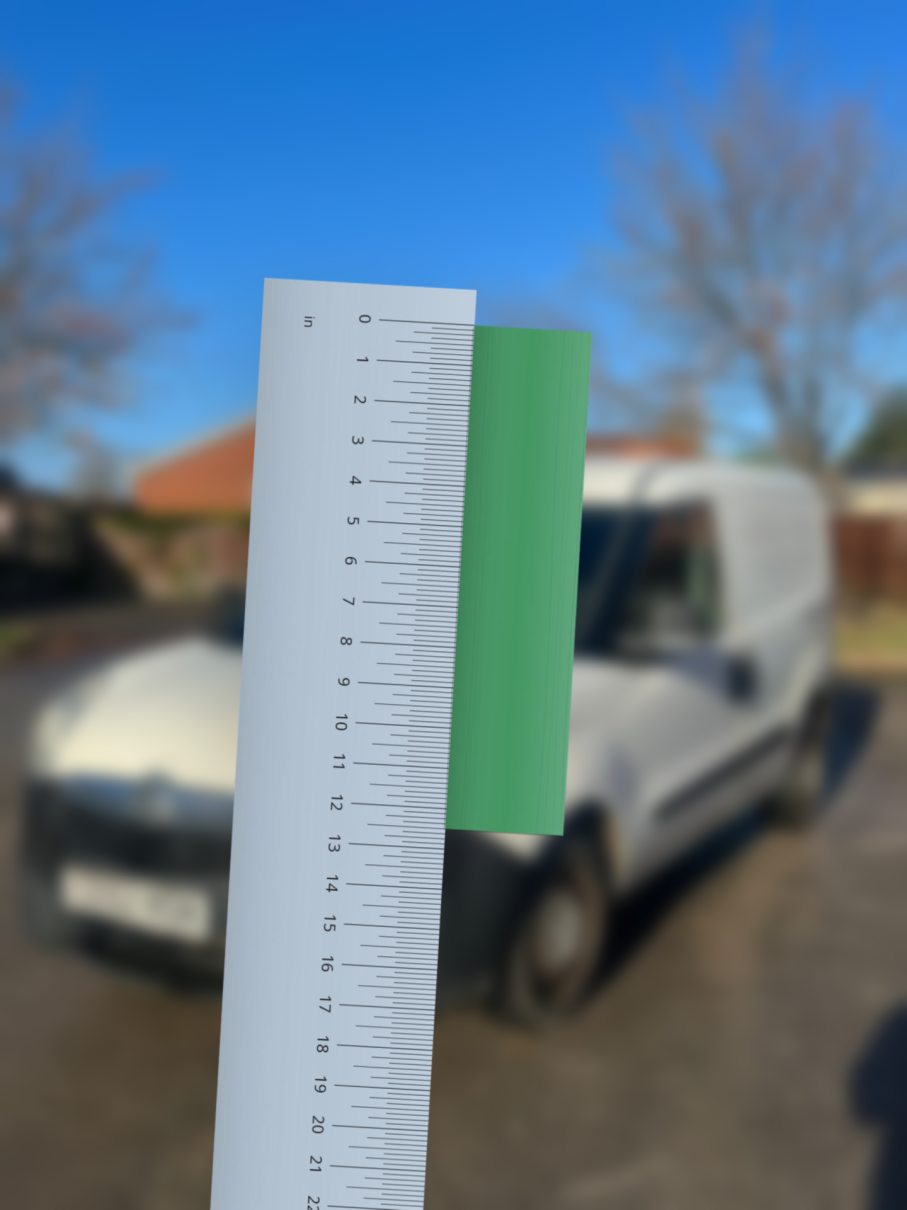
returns **12.5** in
